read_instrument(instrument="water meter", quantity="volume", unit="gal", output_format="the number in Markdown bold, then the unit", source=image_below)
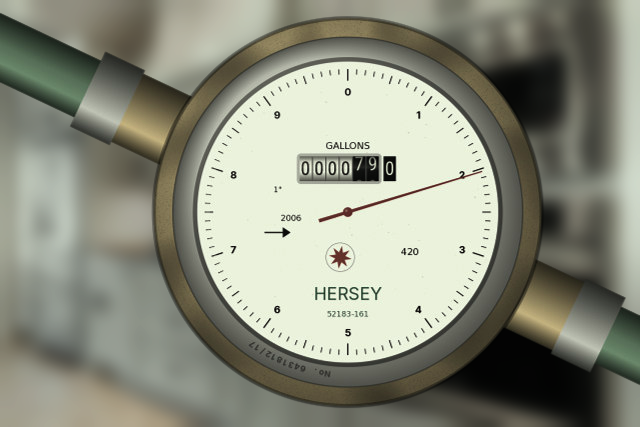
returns **792.0** gal
